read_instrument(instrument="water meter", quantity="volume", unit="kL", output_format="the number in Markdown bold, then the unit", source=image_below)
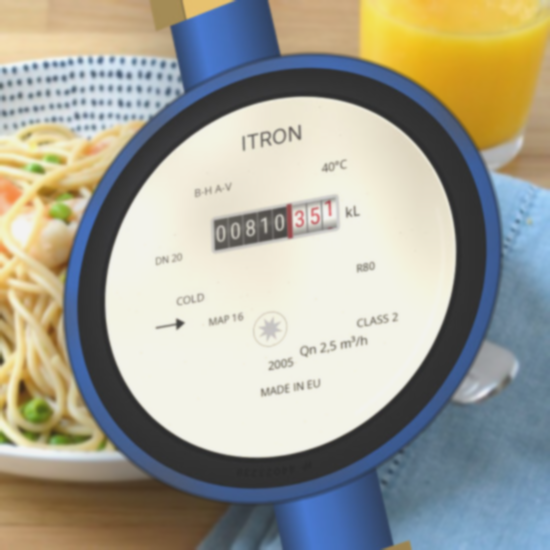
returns **810.351** kL
